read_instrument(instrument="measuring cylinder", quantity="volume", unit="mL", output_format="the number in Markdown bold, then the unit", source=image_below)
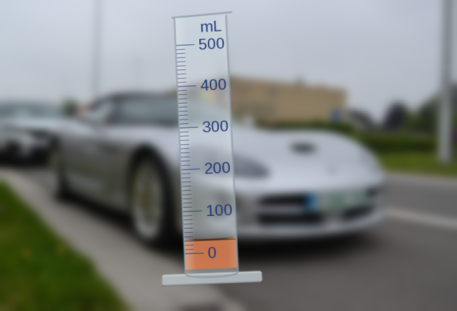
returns **30** mL
